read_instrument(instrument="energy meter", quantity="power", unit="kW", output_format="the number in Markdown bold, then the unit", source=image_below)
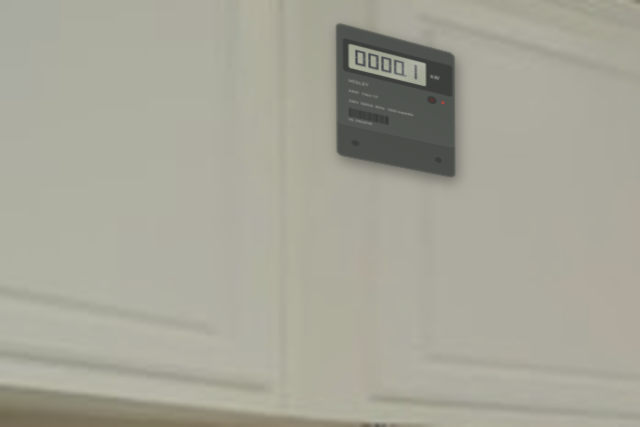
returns **0.1** kW
